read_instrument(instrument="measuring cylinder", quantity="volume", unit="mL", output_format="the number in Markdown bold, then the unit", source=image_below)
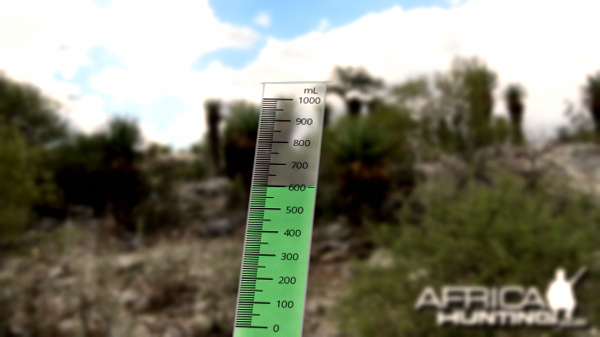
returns **600** mL
